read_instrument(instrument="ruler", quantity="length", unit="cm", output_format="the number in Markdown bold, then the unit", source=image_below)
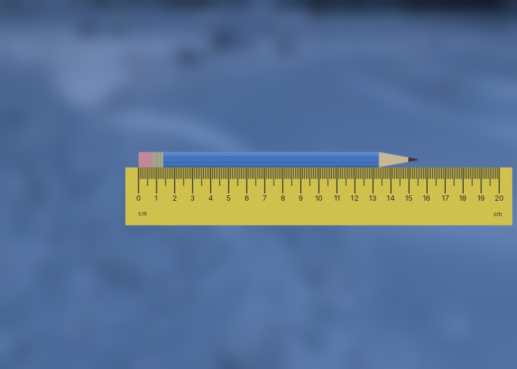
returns **15.5** cm
